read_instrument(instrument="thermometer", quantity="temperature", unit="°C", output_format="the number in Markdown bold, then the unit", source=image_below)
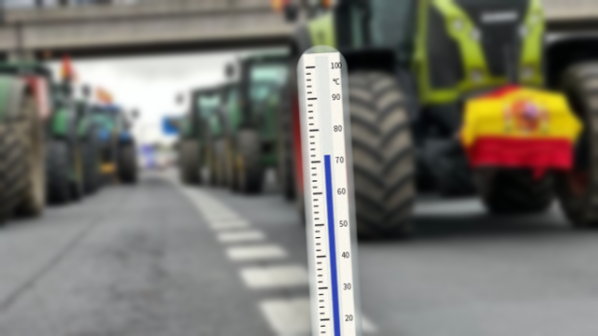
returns **72** °C
